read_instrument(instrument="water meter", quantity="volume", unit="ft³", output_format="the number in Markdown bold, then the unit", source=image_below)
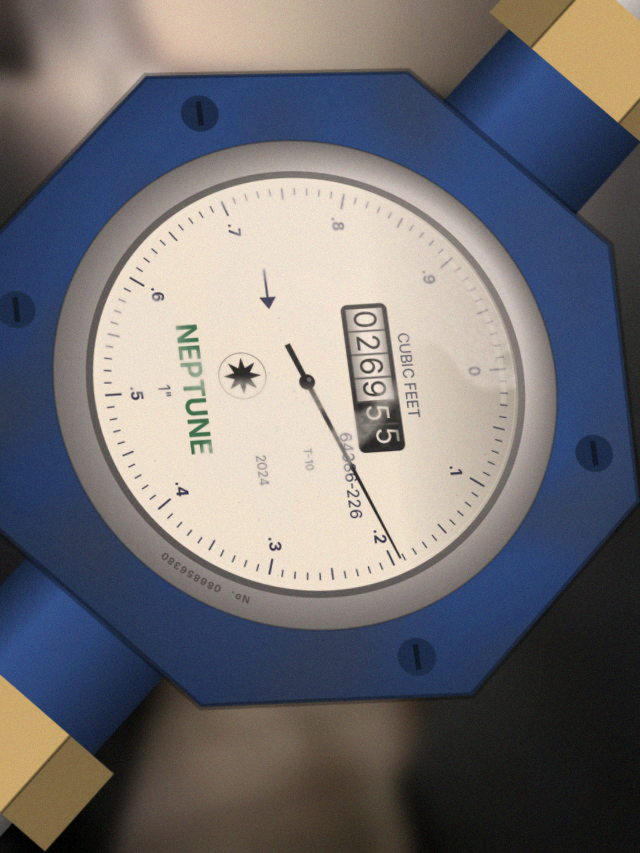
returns **26955.19** ft³
